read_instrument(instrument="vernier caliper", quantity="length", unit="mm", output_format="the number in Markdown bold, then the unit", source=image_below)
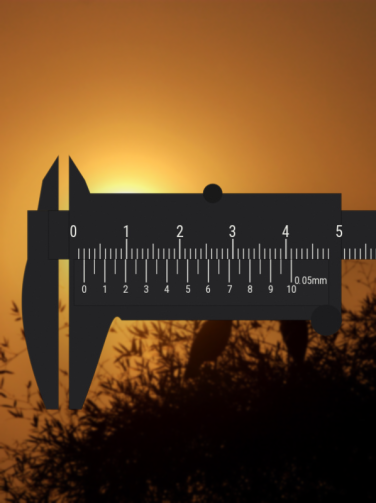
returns **2.0** mm
